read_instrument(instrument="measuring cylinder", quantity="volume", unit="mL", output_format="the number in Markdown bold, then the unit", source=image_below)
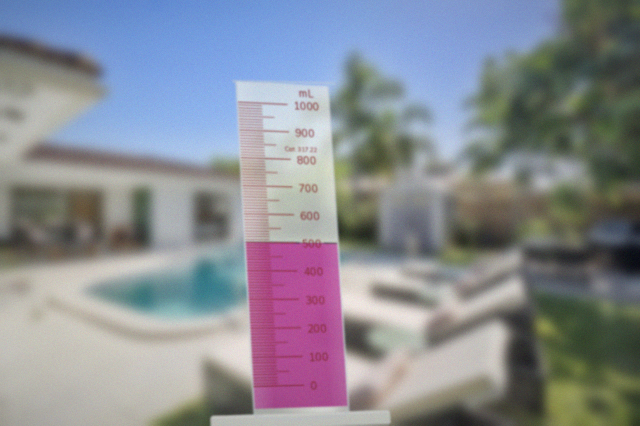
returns **500** mL
